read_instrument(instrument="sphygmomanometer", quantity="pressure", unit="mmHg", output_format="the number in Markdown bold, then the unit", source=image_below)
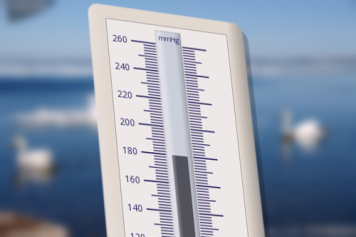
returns **180** mmHg
